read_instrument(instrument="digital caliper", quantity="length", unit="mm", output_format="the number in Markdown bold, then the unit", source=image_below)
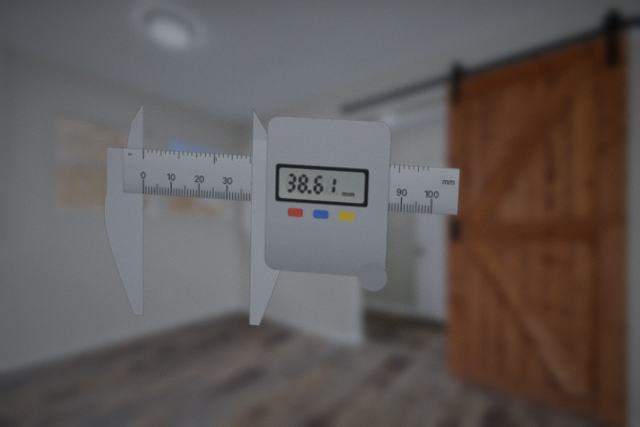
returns **38.61** mm
